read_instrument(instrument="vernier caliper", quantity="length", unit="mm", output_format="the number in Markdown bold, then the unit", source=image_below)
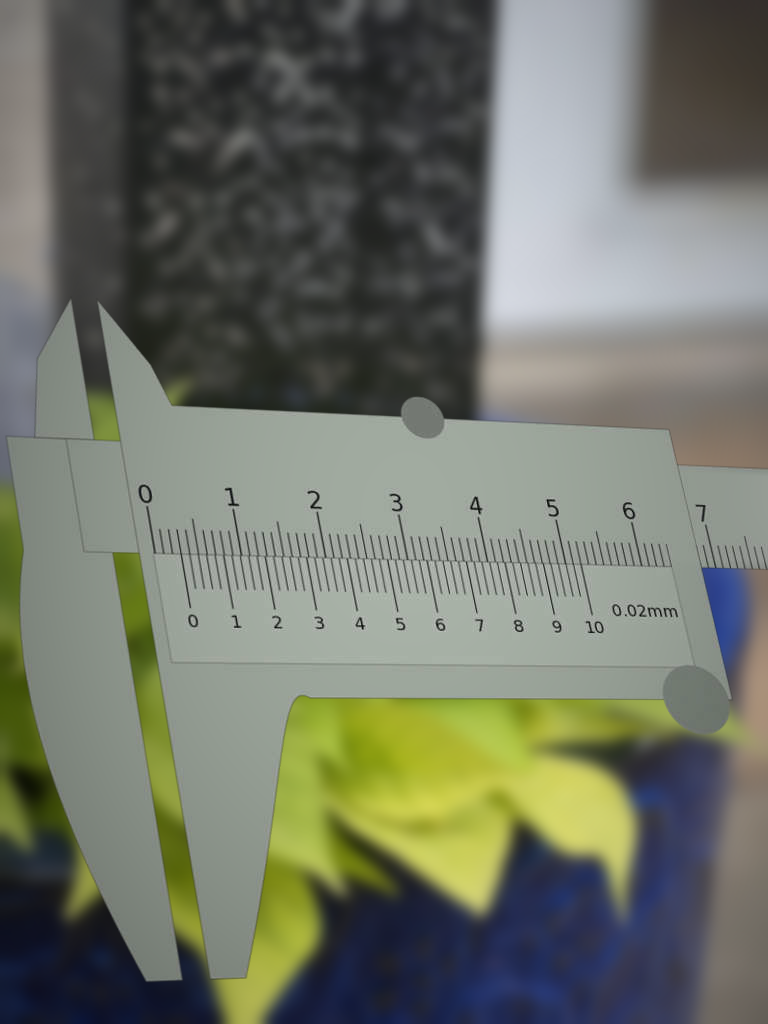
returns **3.0** mm
